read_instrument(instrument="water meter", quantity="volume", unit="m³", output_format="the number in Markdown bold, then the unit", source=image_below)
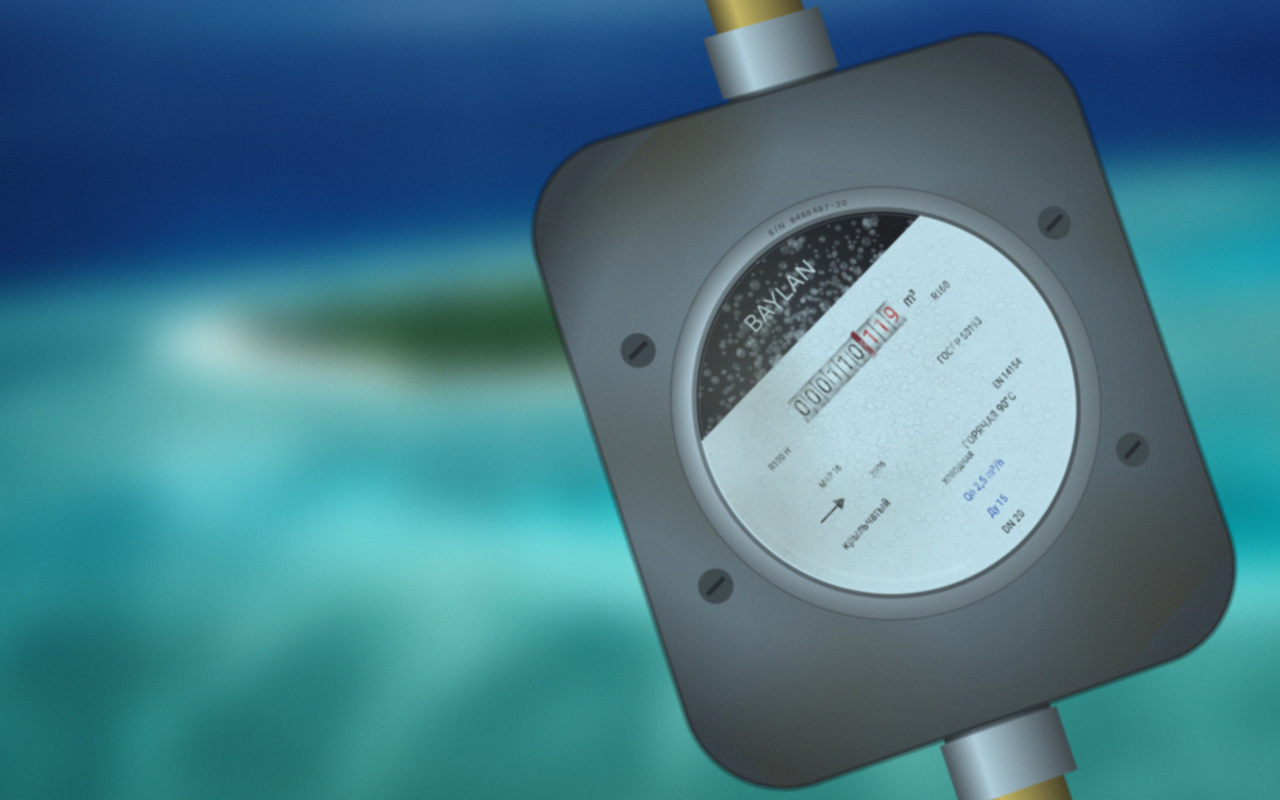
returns **110.119** m³
